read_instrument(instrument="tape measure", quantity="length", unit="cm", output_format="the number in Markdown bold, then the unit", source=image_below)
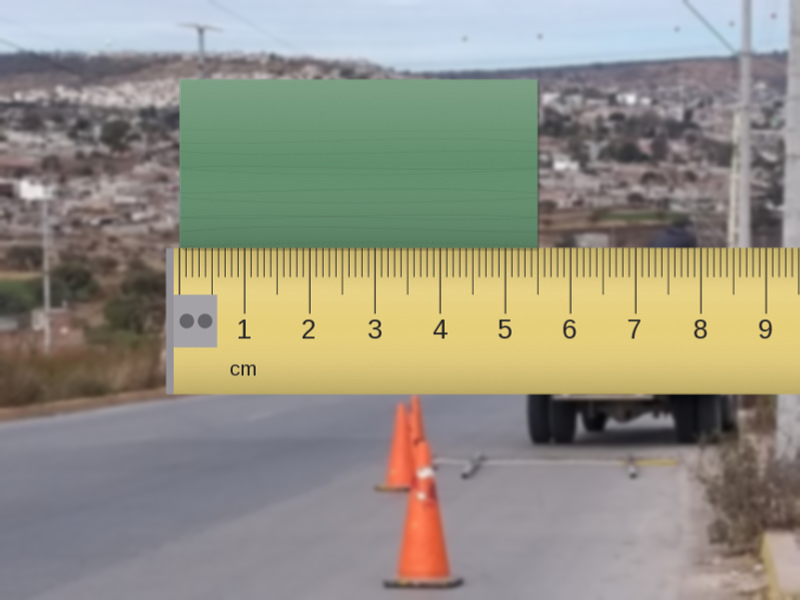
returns **5.5** cm
